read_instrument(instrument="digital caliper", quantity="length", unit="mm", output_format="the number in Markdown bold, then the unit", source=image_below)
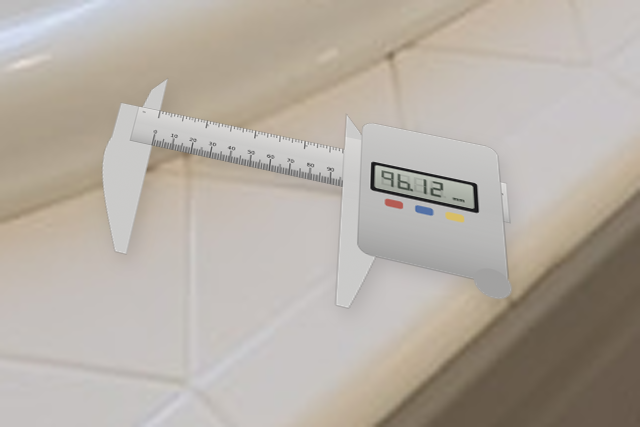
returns **96.12** mm
